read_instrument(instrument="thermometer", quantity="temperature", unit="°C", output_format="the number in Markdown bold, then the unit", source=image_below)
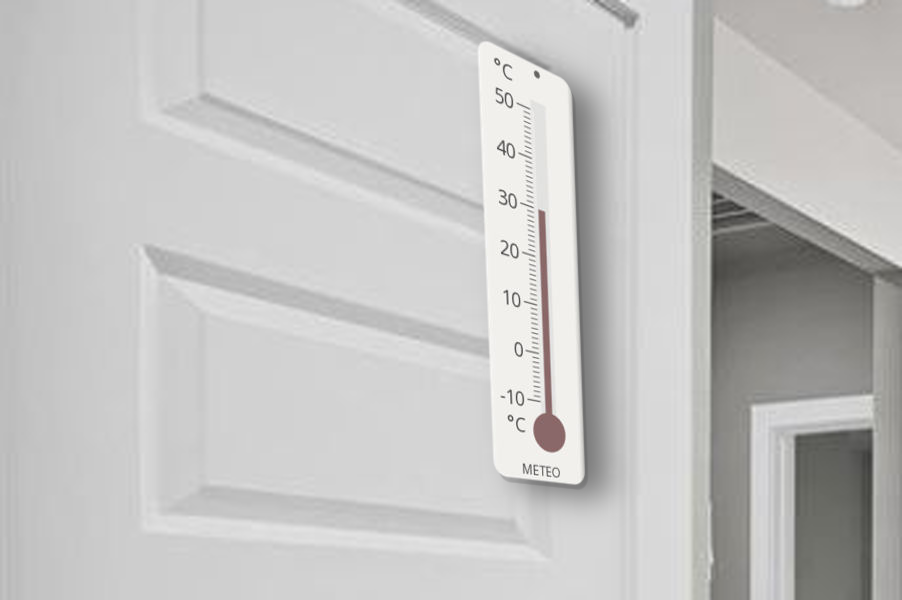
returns **30** °C
